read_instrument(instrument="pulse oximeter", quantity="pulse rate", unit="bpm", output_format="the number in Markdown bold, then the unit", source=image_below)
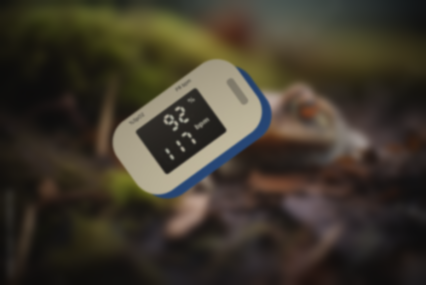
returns **117** bpm
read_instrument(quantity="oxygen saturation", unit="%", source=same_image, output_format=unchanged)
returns **92** %
